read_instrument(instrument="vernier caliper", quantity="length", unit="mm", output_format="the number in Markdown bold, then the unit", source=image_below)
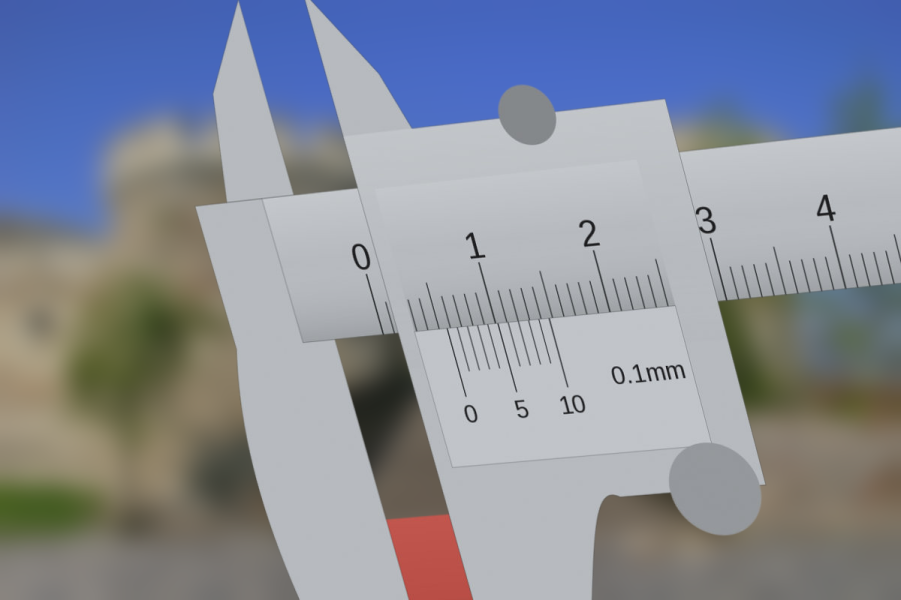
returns **5.7** mm
